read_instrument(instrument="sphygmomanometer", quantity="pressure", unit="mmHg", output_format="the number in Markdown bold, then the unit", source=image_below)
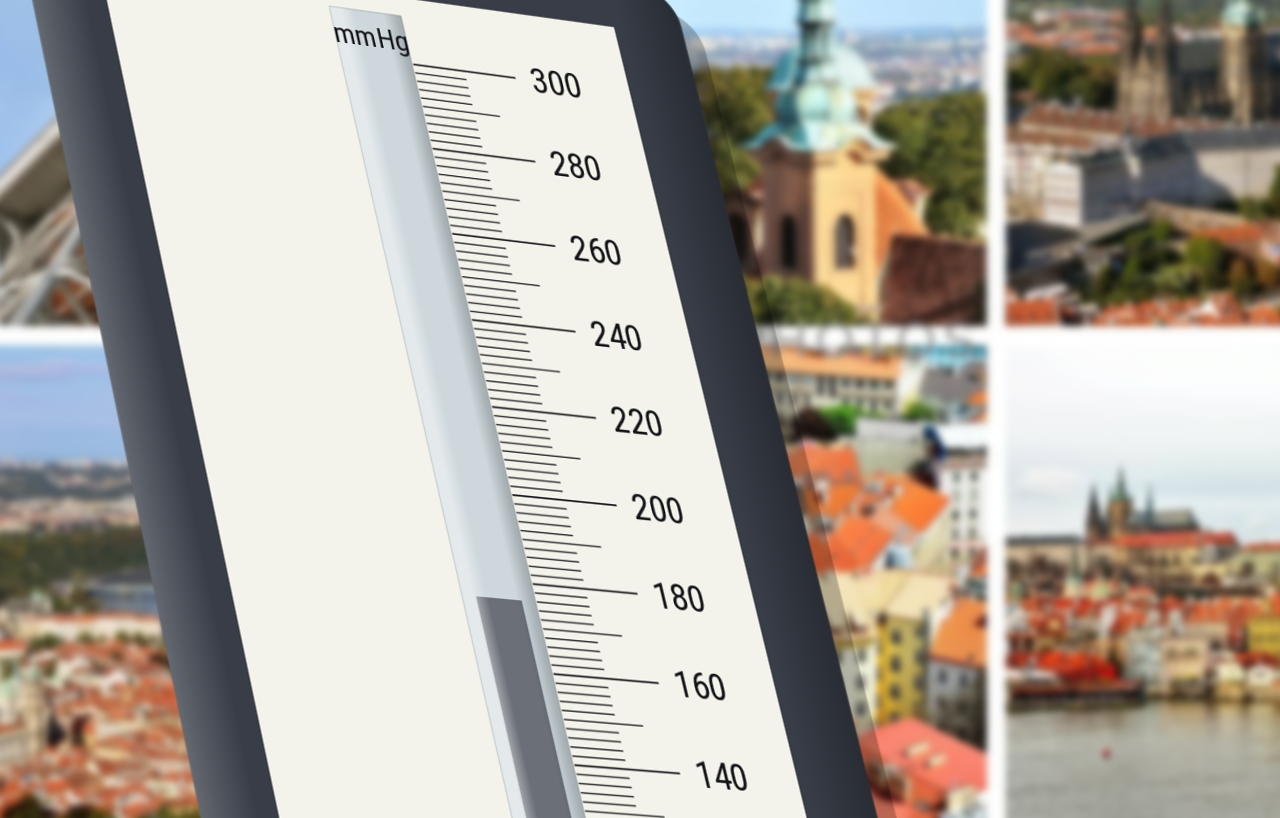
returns **176** mmHg
